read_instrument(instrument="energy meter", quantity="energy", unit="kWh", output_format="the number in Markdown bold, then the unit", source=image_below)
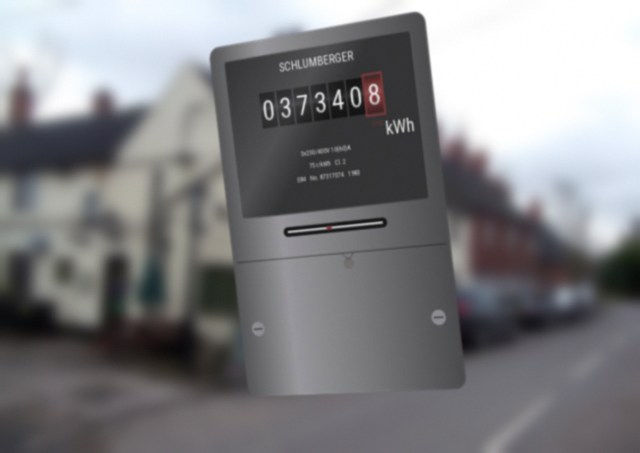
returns **37340.8** kWh
